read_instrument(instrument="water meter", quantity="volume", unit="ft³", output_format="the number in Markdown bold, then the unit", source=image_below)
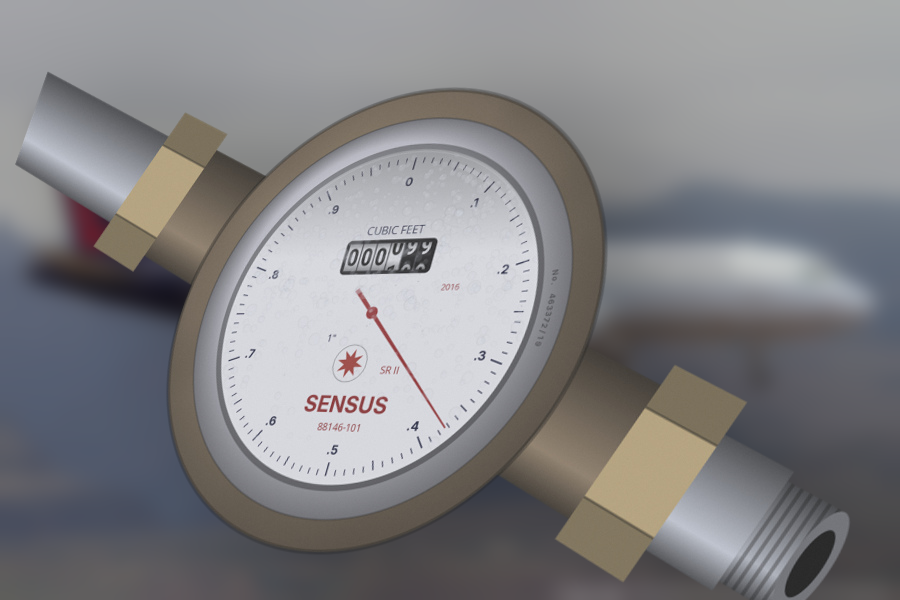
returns **99.37** ft³
